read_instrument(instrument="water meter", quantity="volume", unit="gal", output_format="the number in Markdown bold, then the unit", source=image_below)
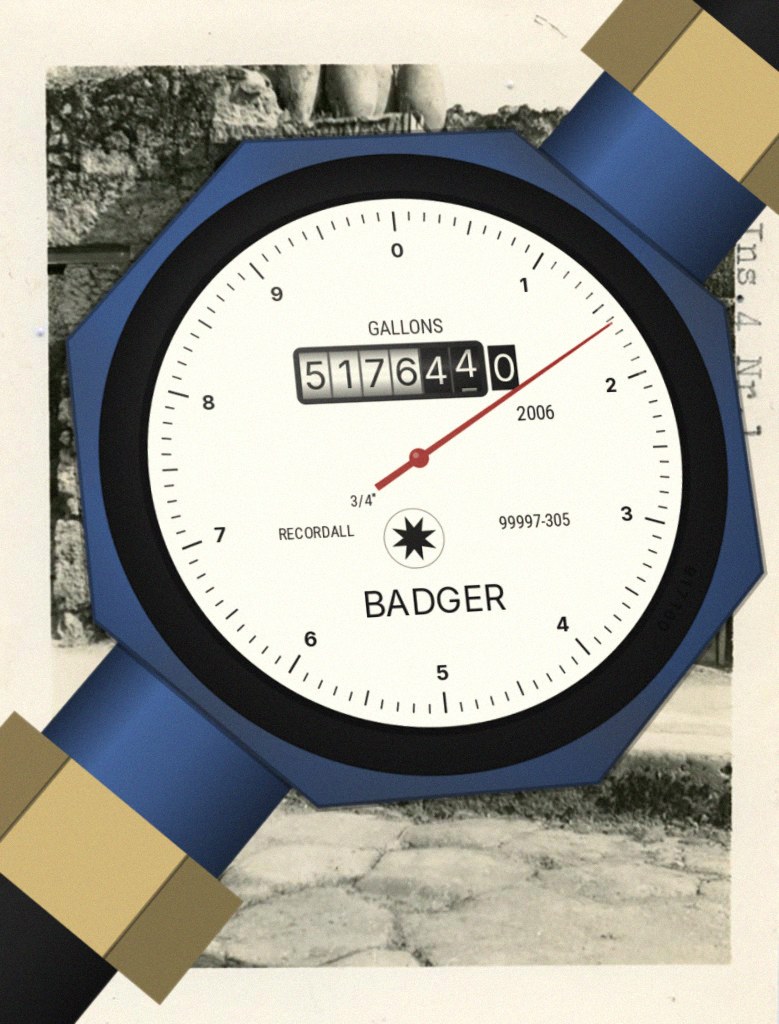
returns **5176441.6** gal
